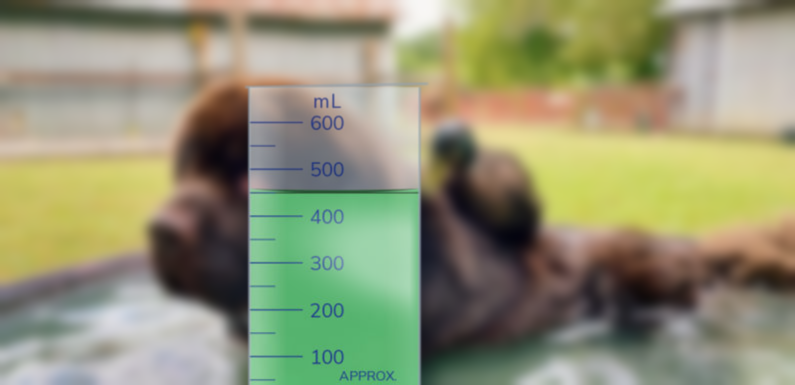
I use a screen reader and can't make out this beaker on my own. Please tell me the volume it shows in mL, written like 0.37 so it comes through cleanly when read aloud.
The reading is 450
